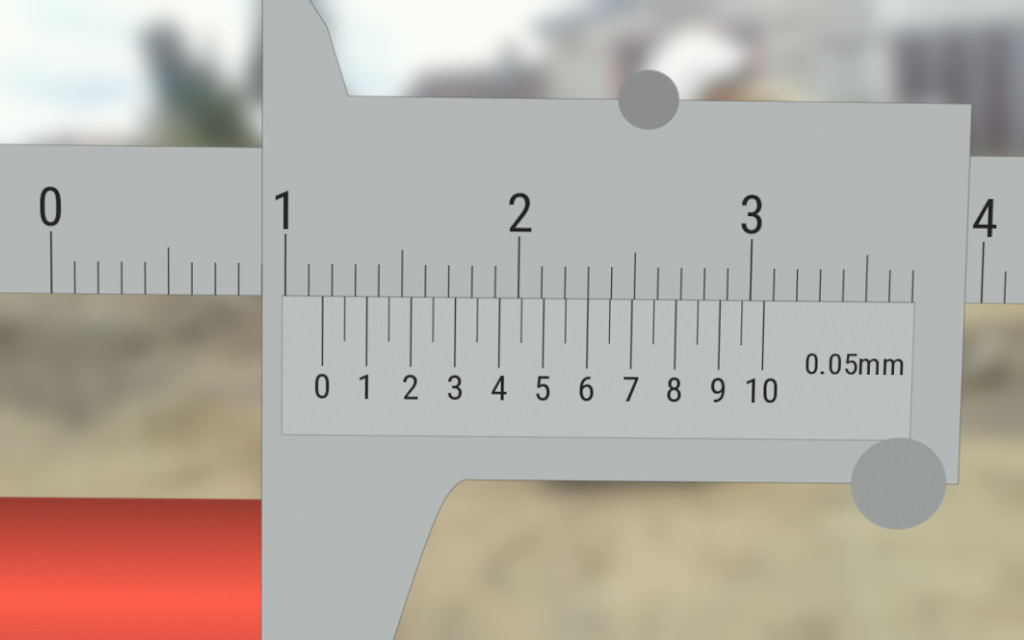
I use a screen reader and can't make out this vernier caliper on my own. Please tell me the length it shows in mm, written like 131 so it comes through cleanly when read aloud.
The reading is 11.6
